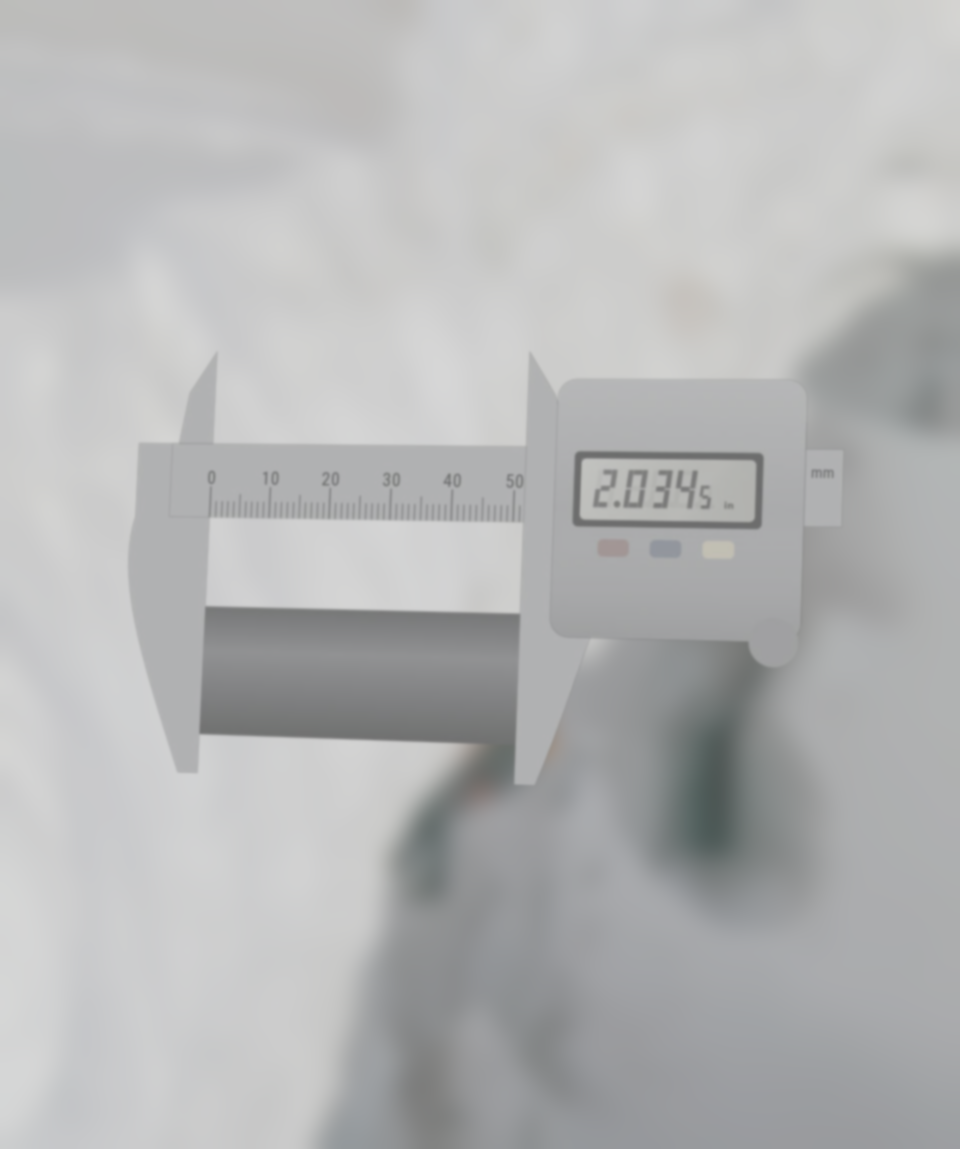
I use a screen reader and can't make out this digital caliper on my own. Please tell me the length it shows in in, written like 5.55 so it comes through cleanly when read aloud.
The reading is 2.0345
